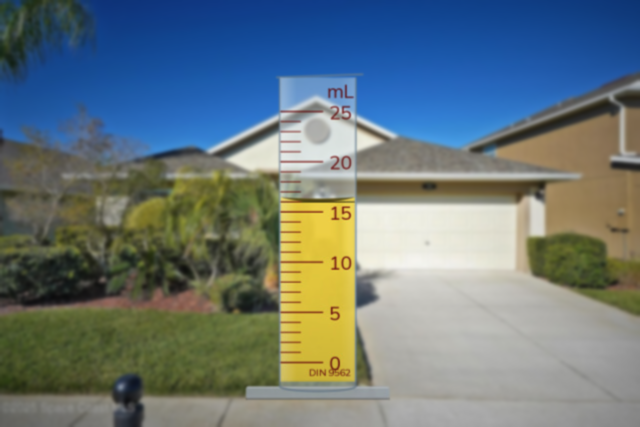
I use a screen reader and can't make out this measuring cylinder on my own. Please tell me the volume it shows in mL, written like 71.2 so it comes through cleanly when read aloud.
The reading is 16
